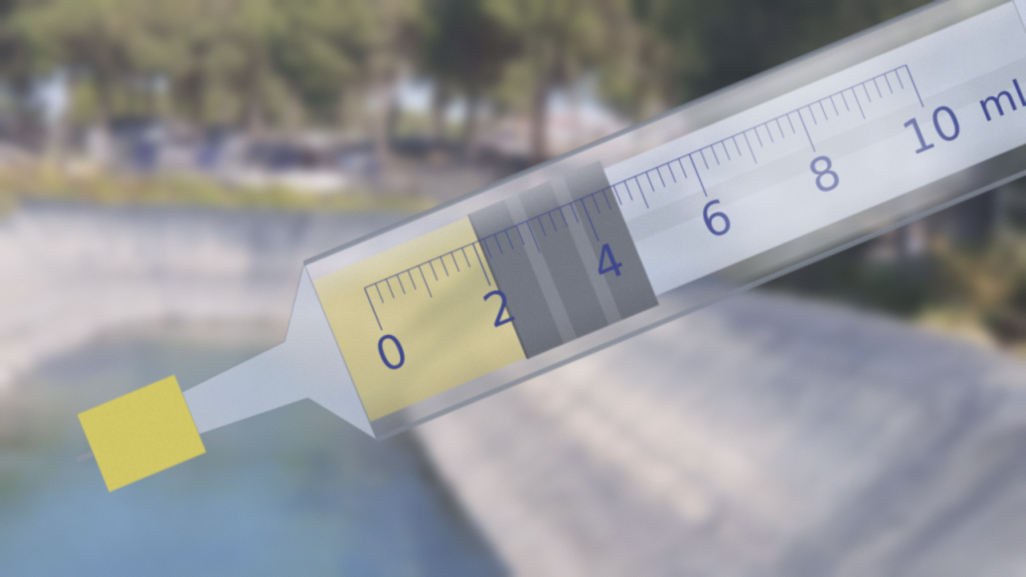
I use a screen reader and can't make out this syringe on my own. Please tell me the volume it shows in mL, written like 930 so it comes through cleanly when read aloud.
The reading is 2.1
